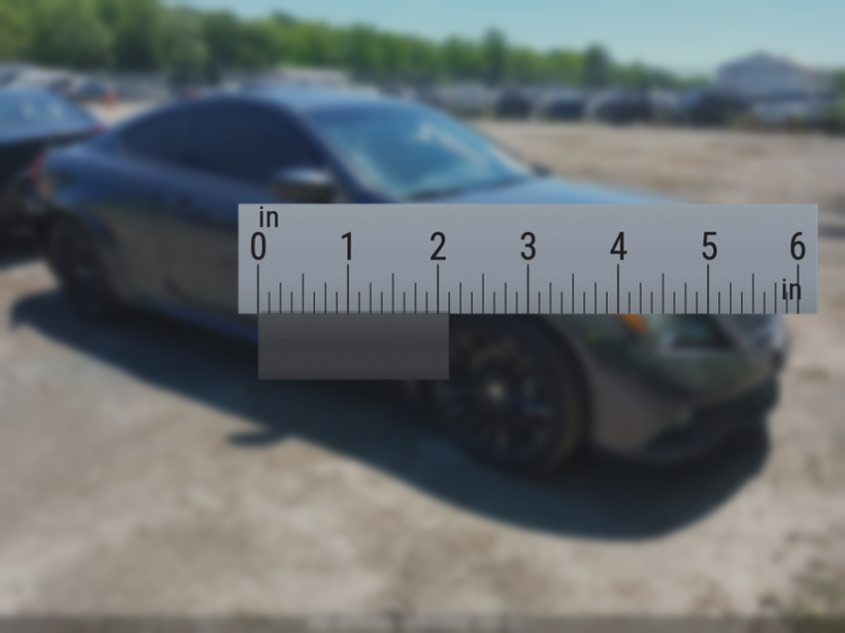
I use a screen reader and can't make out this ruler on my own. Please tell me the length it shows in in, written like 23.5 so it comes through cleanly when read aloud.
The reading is 2.125
